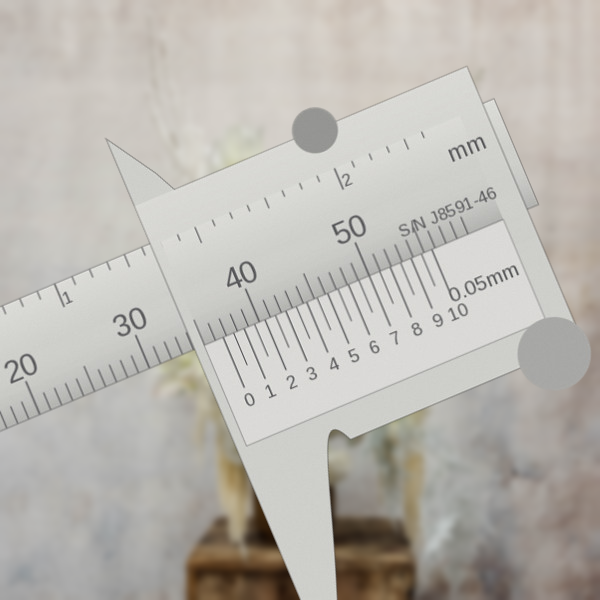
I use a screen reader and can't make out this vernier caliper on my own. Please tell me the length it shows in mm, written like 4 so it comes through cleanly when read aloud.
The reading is 36.7
